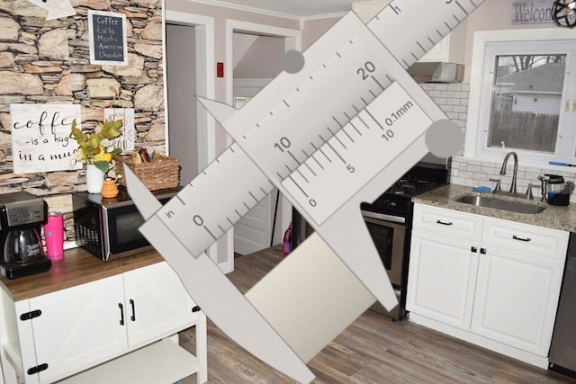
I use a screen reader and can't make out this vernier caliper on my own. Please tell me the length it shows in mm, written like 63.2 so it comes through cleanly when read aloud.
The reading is 8.6
